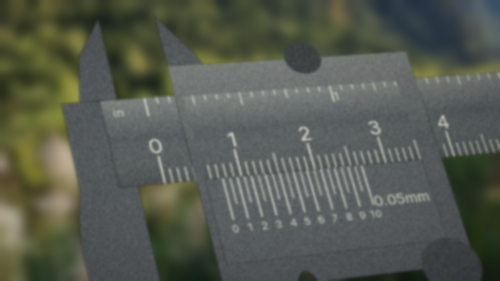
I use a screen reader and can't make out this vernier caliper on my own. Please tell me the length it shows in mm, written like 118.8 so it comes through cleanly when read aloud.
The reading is 7.5
